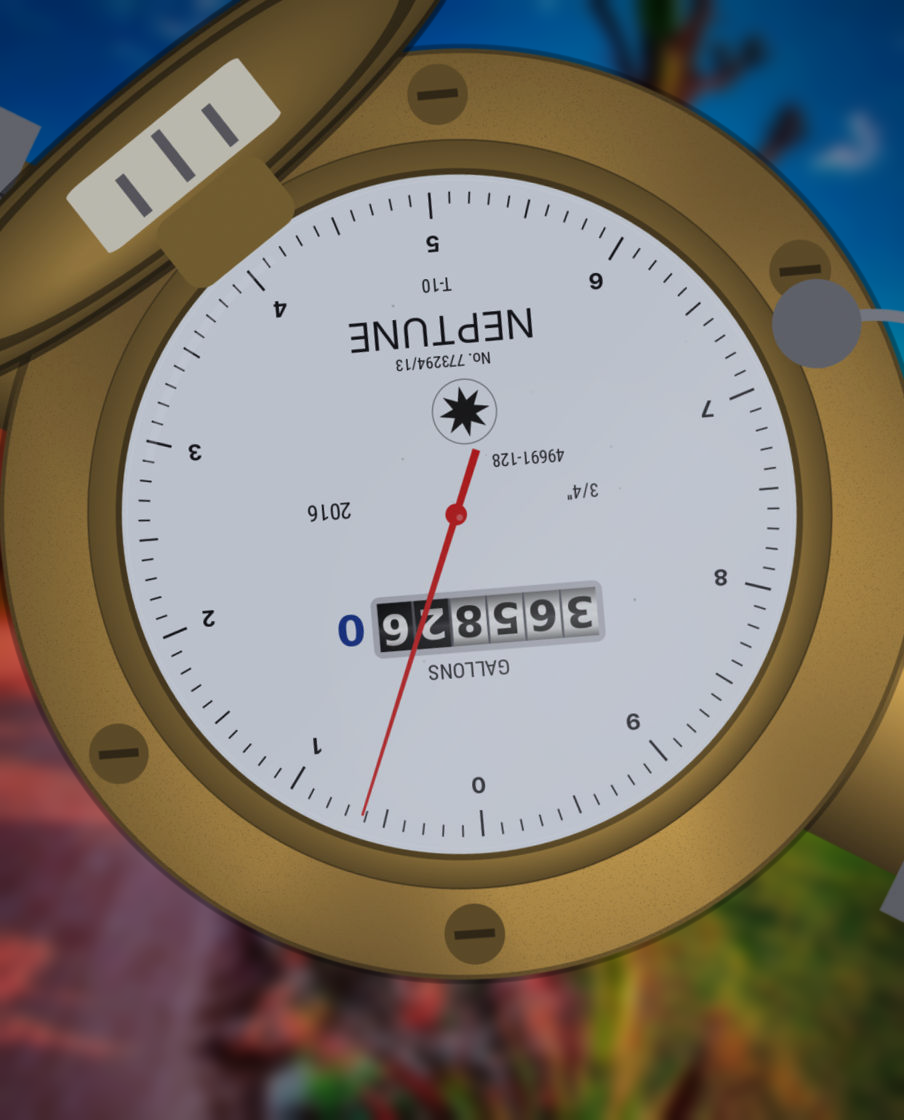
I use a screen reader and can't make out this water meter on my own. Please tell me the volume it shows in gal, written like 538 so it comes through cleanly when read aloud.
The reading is 3658260.6
